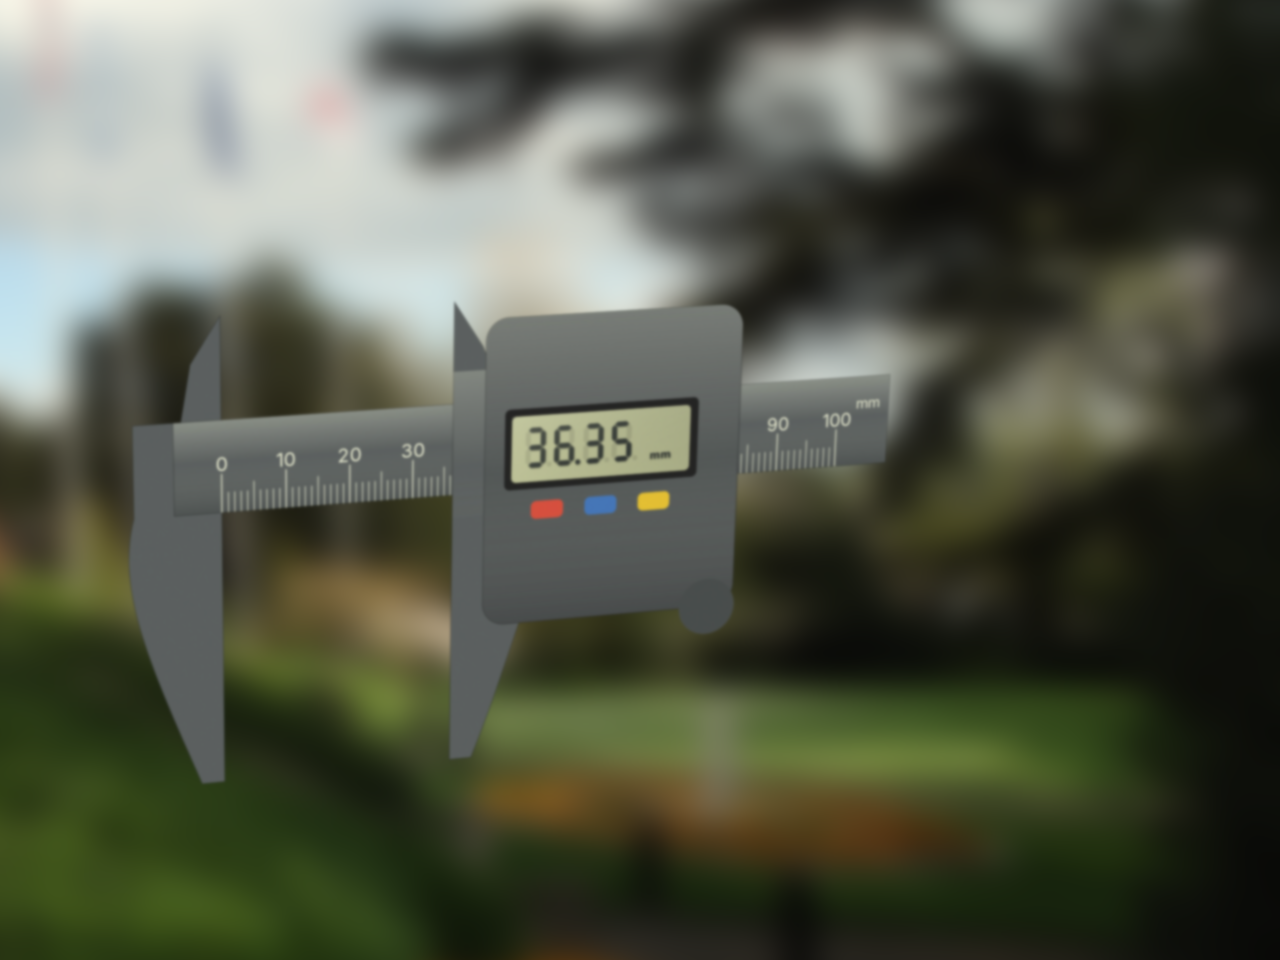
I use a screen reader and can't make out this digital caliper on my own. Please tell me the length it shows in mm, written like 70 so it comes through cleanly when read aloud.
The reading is 36.35
